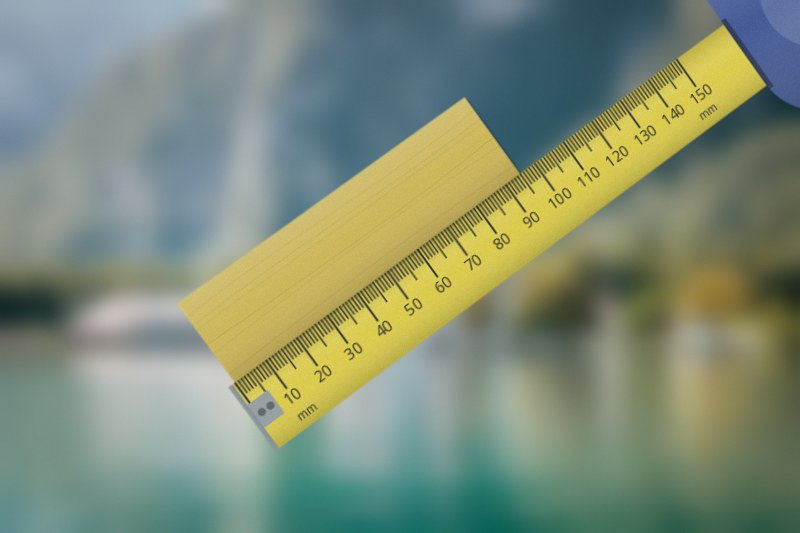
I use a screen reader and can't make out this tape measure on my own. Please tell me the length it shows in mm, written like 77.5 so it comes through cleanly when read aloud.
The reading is 95
